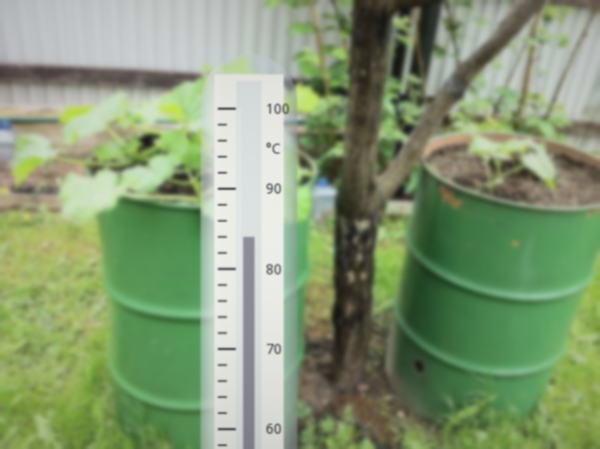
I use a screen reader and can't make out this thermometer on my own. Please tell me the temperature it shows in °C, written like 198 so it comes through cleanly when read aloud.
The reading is 84
